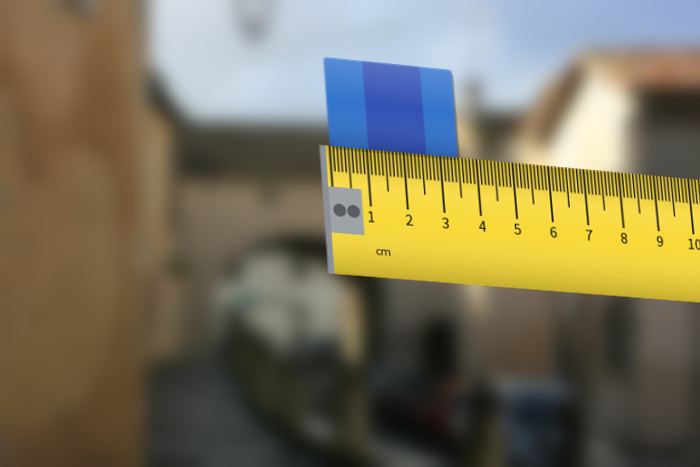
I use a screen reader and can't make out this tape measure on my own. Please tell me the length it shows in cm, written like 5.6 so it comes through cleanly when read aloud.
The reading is 3.5
